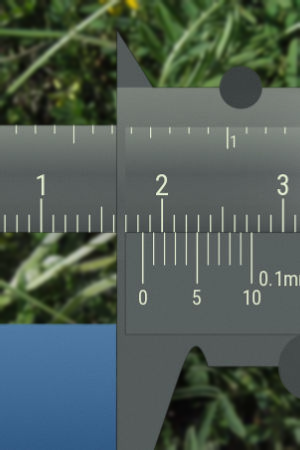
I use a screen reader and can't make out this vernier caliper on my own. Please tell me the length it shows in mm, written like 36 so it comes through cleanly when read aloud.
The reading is 18.4
